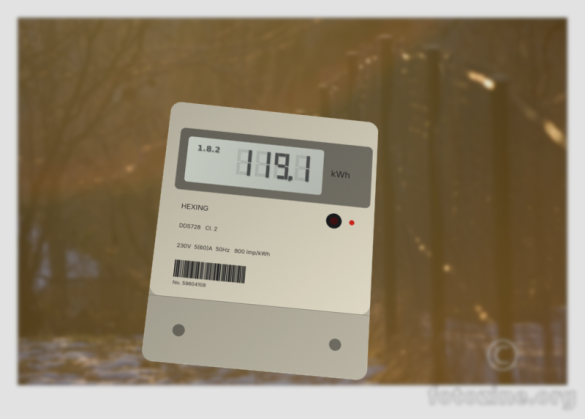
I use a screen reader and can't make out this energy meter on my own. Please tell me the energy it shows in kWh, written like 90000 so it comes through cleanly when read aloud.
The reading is 119.1
